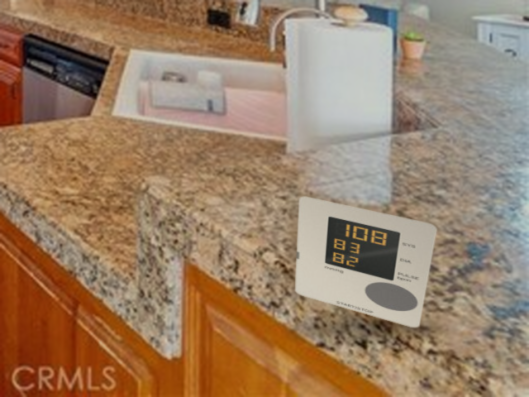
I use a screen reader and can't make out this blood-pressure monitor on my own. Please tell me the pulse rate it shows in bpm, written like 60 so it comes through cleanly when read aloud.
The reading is 82
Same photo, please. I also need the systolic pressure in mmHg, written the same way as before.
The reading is 108
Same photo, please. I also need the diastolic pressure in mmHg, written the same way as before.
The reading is 83
